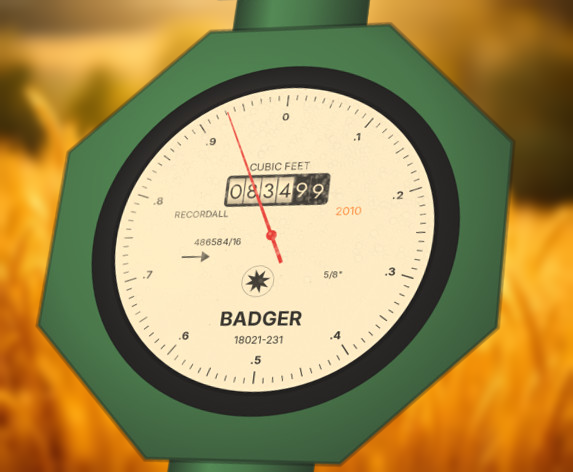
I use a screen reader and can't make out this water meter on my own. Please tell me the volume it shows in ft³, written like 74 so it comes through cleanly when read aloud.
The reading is 83498.93
